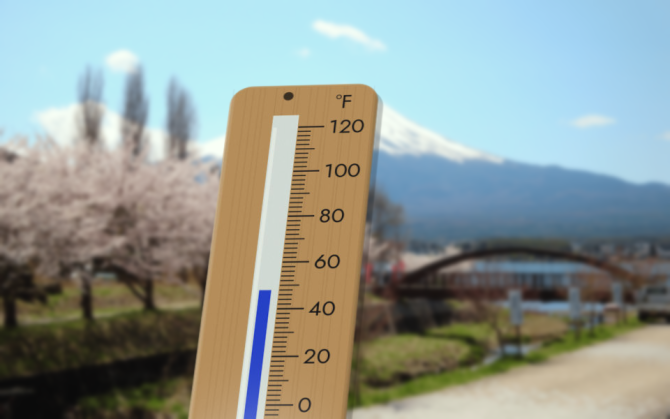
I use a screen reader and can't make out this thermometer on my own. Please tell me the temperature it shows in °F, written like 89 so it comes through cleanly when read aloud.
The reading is 48
